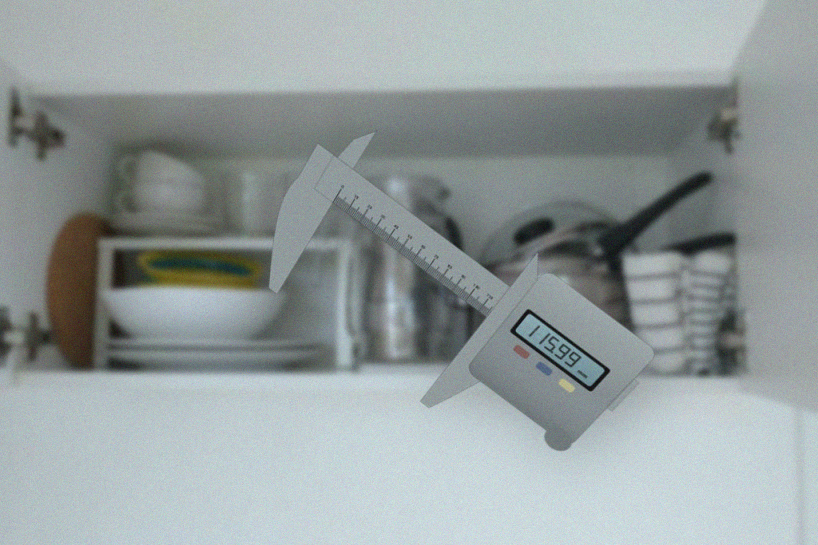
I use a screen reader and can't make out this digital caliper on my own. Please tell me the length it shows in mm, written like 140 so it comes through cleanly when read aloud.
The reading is 115.99
